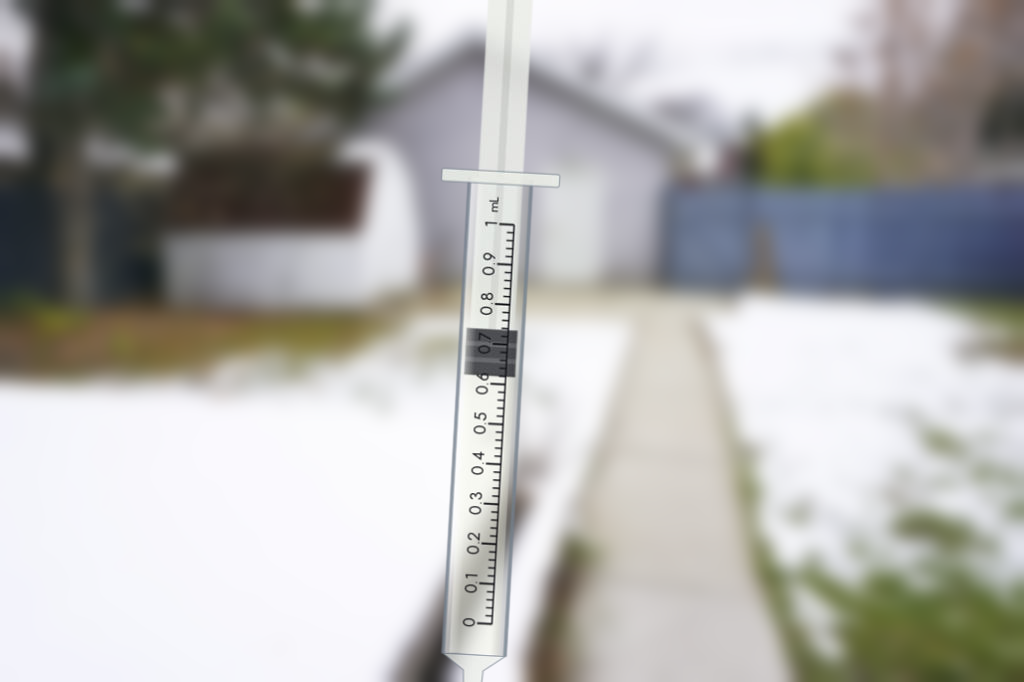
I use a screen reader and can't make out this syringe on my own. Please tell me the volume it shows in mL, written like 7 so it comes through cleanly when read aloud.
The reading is 0.62
